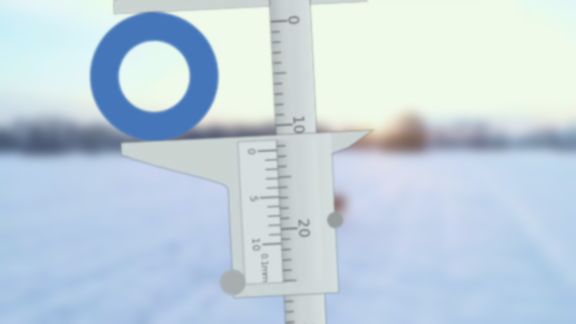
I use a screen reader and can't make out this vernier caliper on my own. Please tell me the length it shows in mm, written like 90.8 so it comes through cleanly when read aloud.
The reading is 12.4
